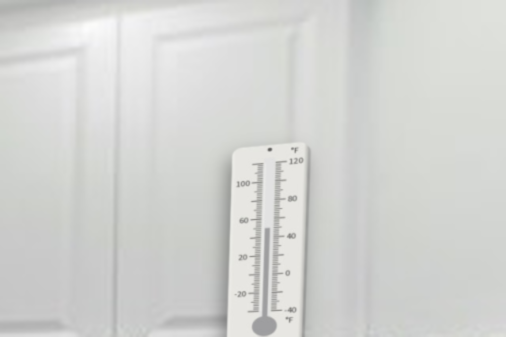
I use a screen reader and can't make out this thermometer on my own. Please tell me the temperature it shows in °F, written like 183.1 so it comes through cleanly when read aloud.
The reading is 50
